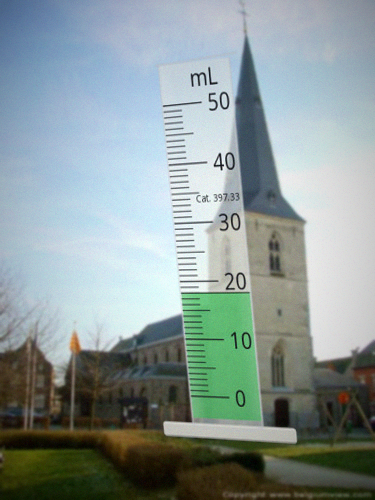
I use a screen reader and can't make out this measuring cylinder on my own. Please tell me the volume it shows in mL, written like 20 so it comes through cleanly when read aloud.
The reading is 18
